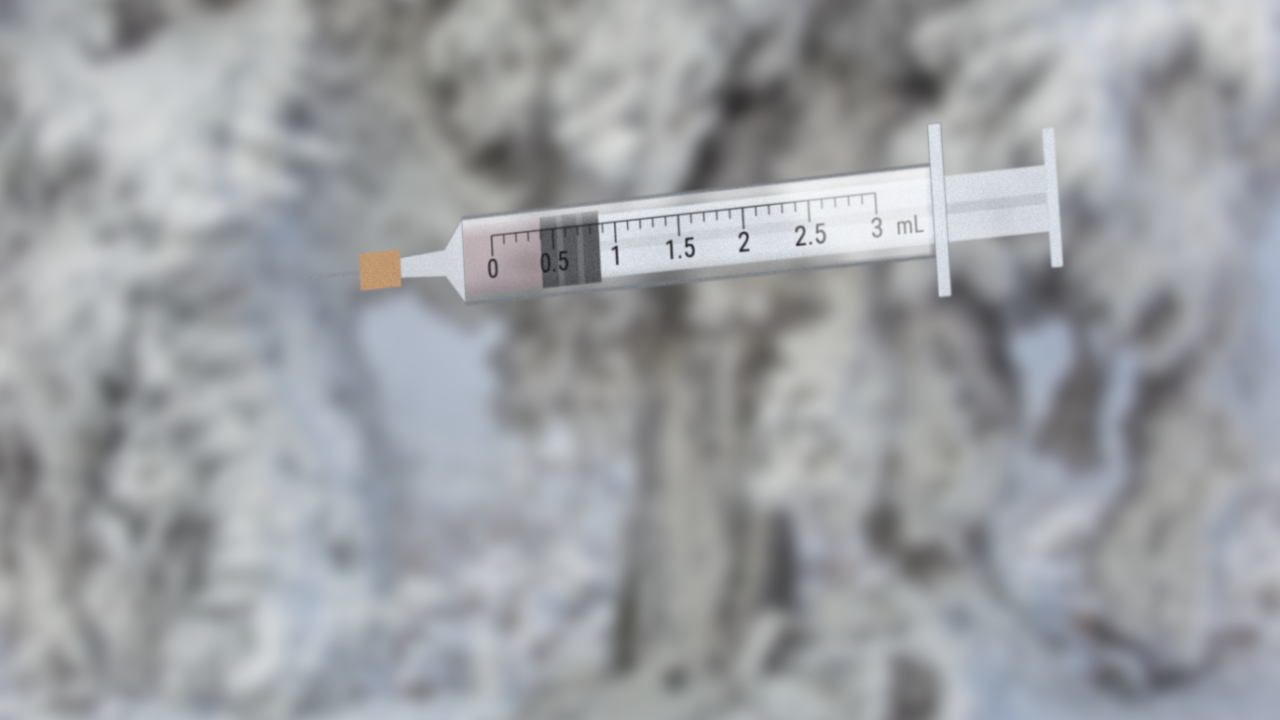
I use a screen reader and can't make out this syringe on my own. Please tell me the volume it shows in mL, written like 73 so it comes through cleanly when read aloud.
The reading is 0.4
